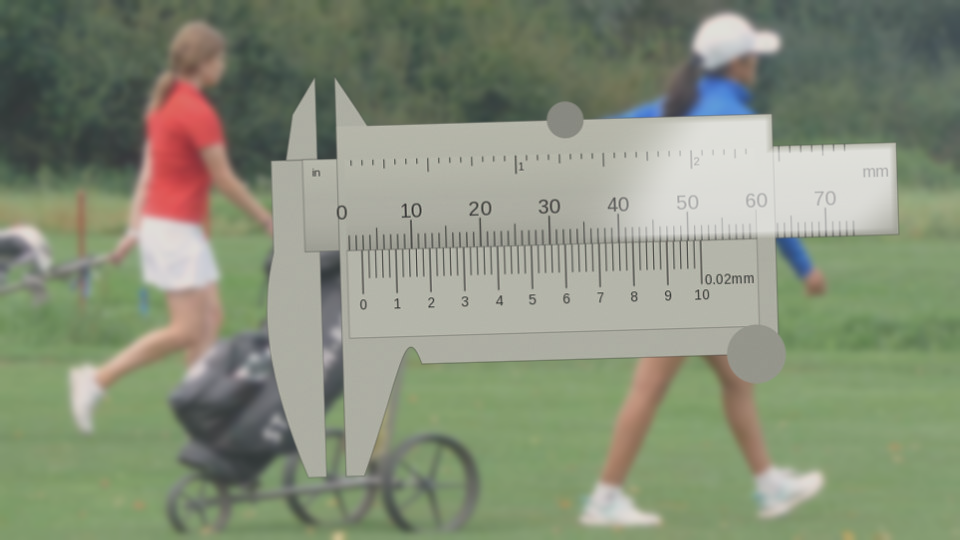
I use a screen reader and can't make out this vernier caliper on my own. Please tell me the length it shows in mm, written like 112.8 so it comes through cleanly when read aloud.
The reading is 2.8
